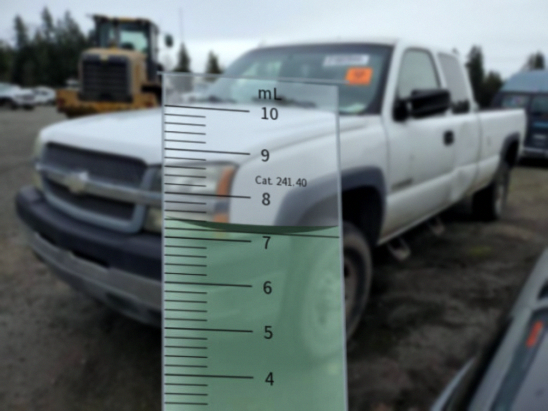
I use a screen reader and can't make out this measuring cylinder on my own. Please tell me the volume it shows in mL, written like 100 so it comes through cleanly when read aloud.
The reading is 7.2
